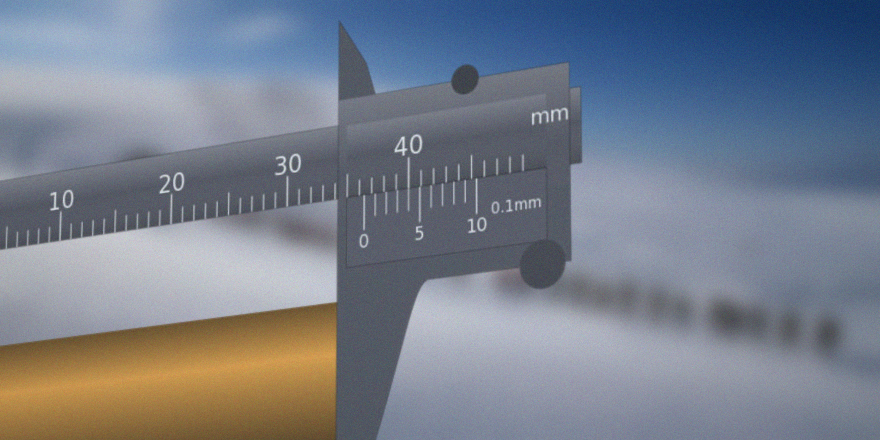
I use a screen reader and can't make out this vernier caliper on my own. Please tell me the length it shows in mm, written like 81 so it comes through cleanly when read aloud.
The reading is 36.4
